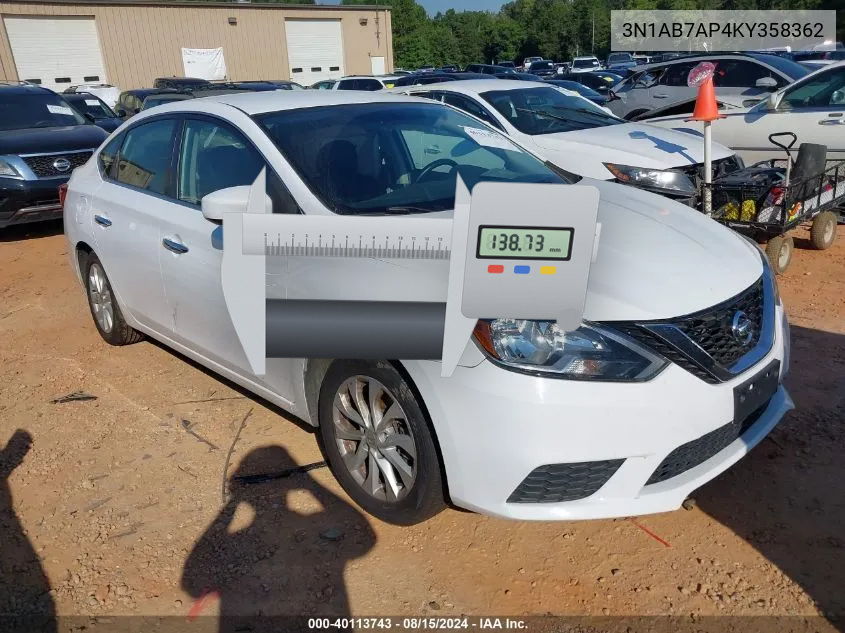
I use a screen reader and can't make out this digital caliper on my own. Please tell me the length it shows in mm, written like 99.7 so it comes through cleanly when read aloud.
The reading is 138.73
